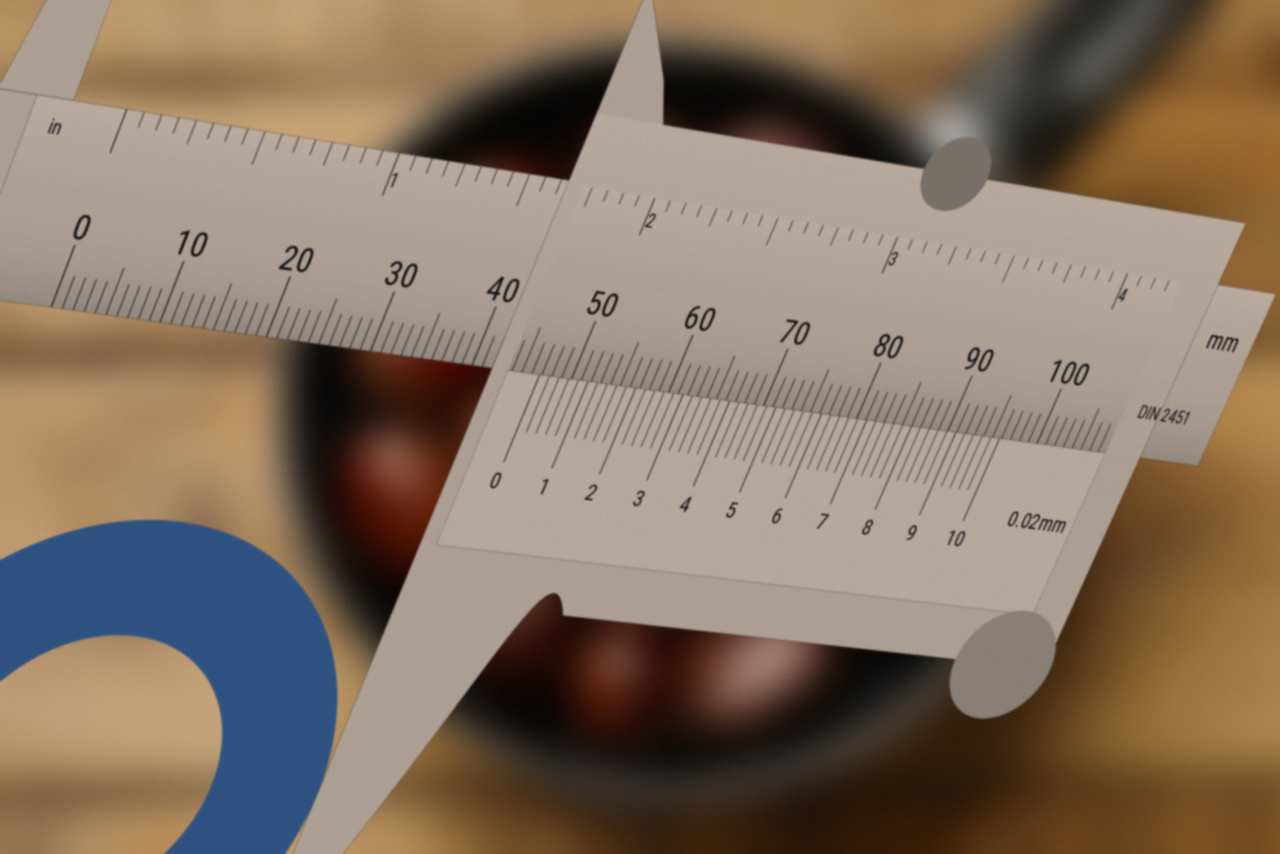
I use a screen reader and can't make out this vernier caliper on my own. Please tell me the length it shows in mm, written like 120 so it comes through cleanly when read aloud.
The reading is 46.8
